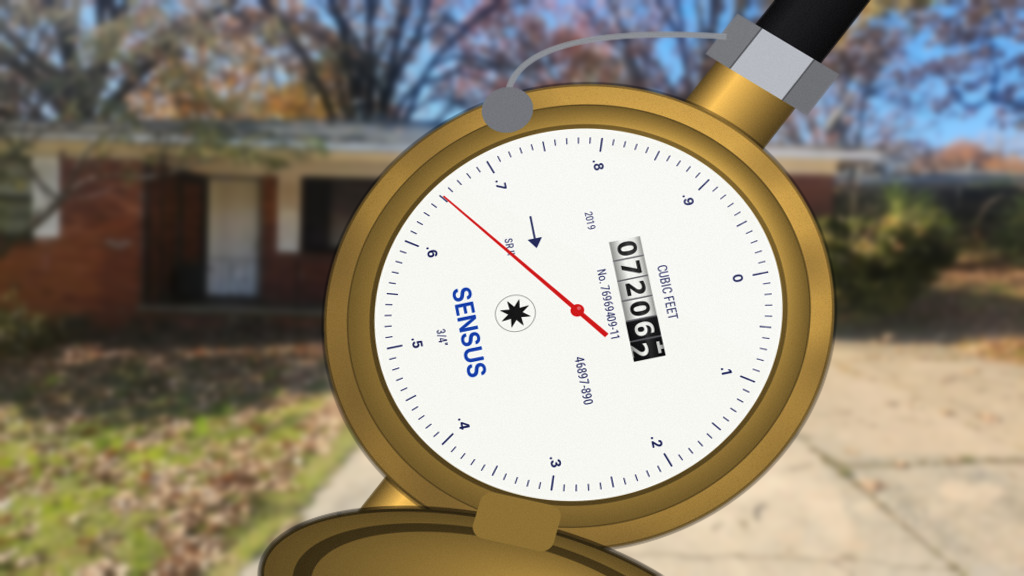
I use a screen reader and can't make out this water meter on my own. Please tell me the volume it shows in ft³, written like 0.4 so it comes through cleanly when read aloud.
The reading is 72061.65
